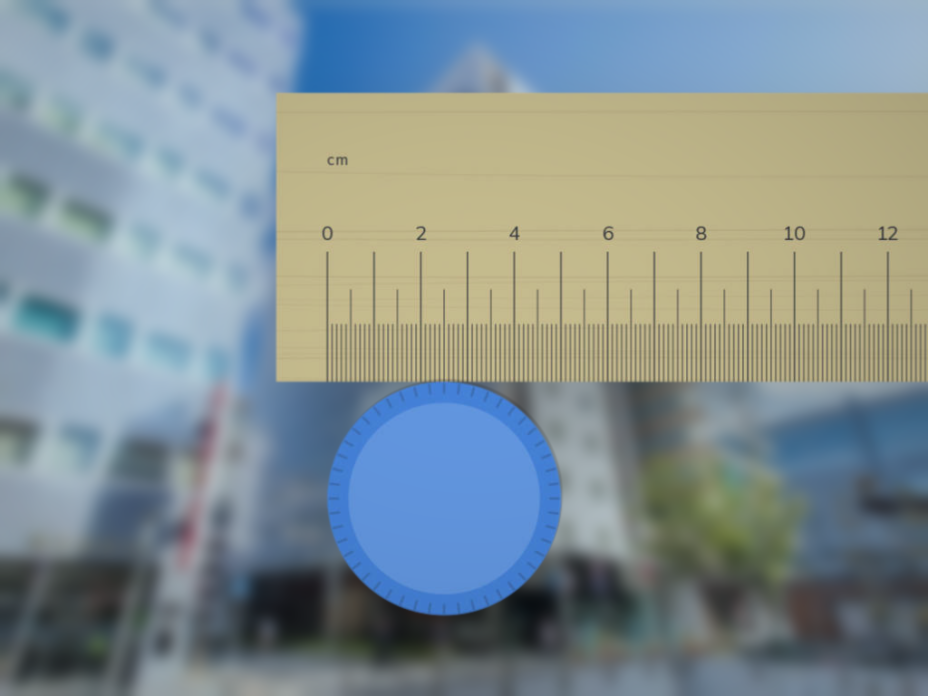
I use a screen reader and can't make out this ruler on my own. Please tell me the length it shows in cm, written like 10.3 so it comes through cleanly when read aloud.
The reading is 5
